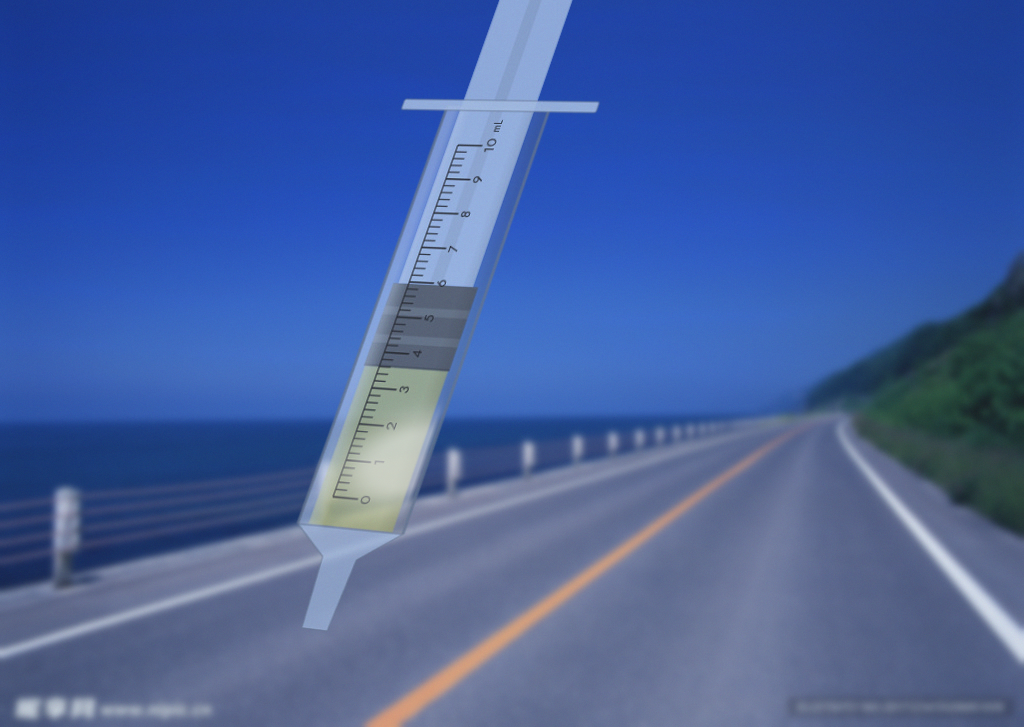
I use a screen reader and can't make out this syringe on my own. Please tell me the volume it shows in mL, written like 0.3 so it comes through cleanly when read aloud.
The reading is 3.6
